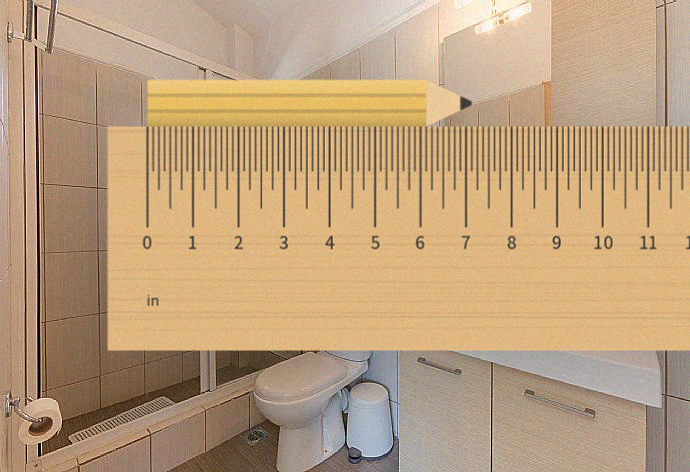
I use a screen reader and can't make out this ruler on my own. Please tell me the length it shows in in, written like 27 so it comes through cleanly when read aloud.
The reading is 7.125
